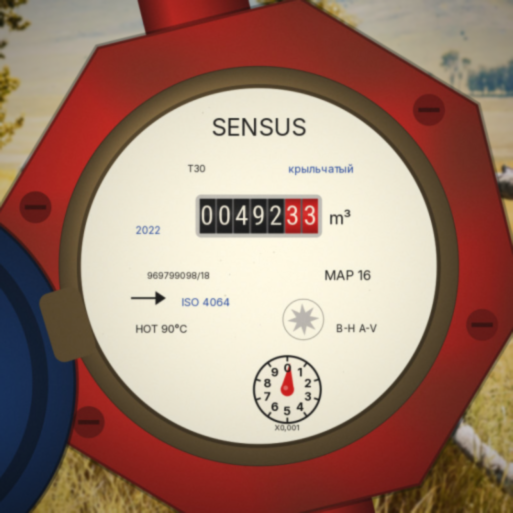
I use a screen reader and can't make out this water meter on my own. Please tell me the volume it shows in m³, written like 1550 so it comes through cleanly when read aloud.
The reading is 492.330
